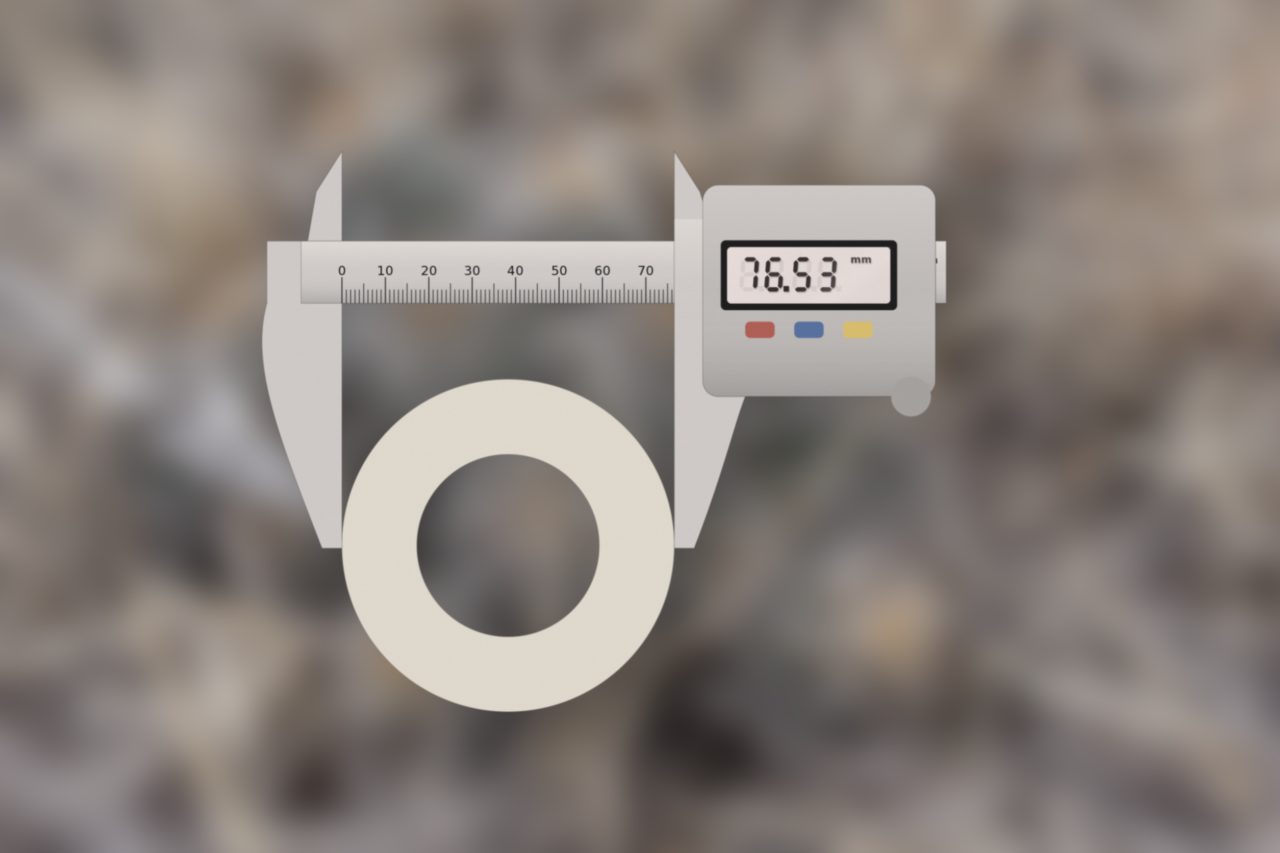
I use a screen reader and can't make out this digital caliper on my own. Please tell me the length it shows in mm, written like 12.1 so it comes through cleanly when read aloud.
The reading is 76.53
